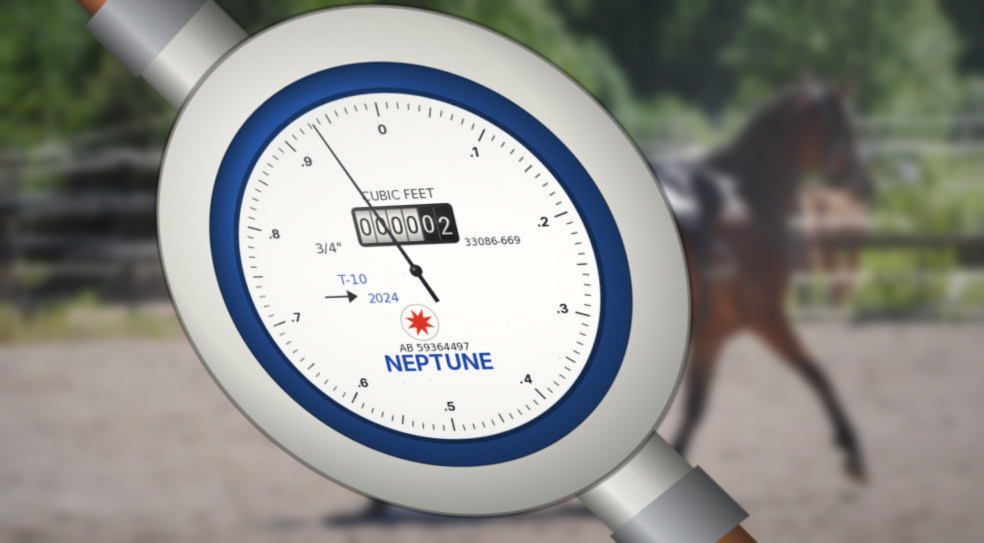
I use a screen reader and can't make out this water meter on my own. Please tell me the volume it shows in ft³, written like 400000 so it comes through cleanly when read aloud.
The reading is 1.93
